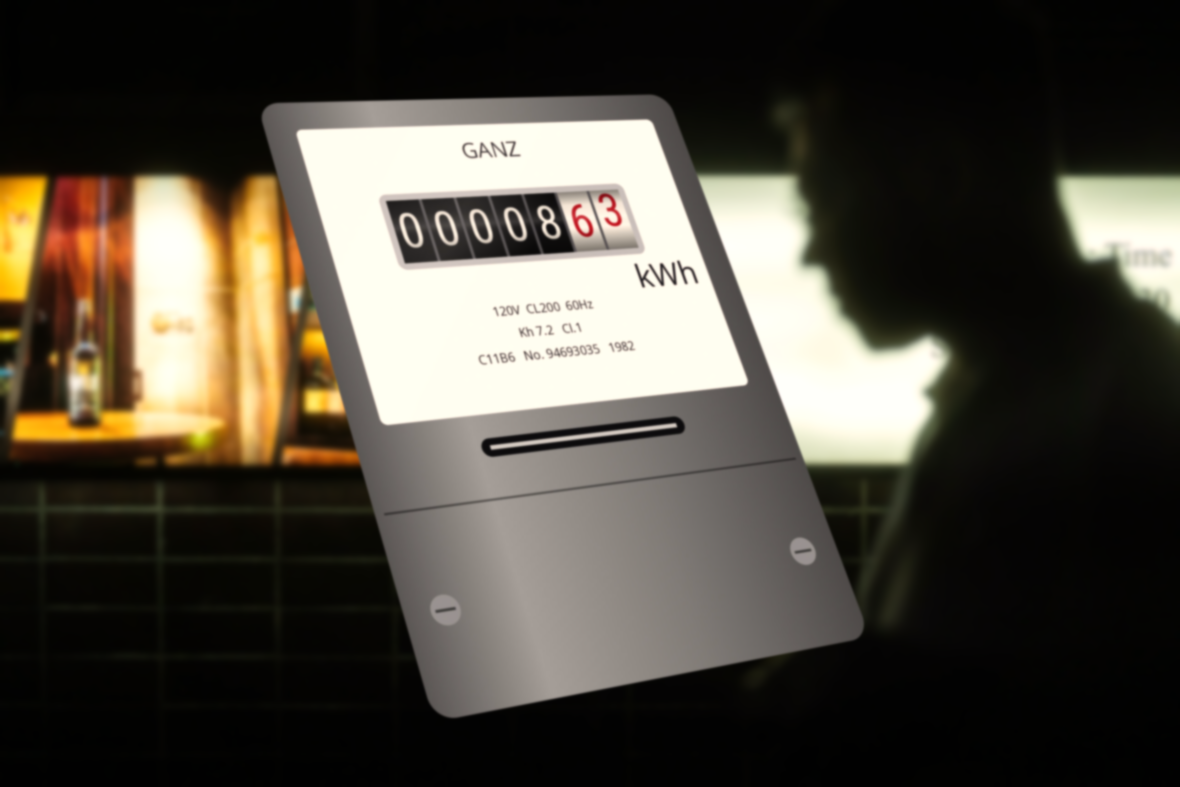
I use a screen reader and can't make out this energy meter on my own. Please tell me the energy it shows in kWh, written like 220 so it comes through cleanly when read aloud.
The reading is 8.63
